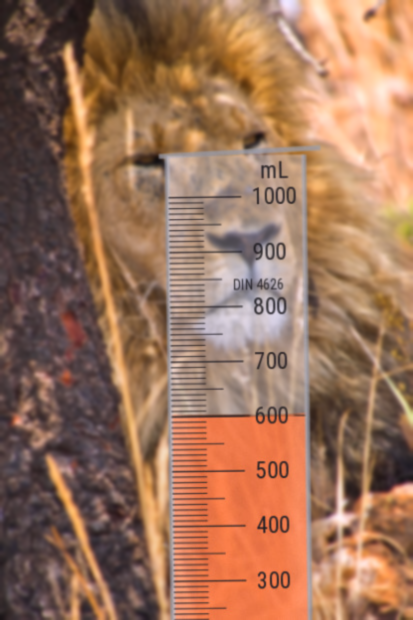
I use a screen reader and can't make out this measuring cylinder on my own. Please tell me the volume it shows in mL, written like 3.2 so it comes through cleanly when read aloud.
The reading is 600
